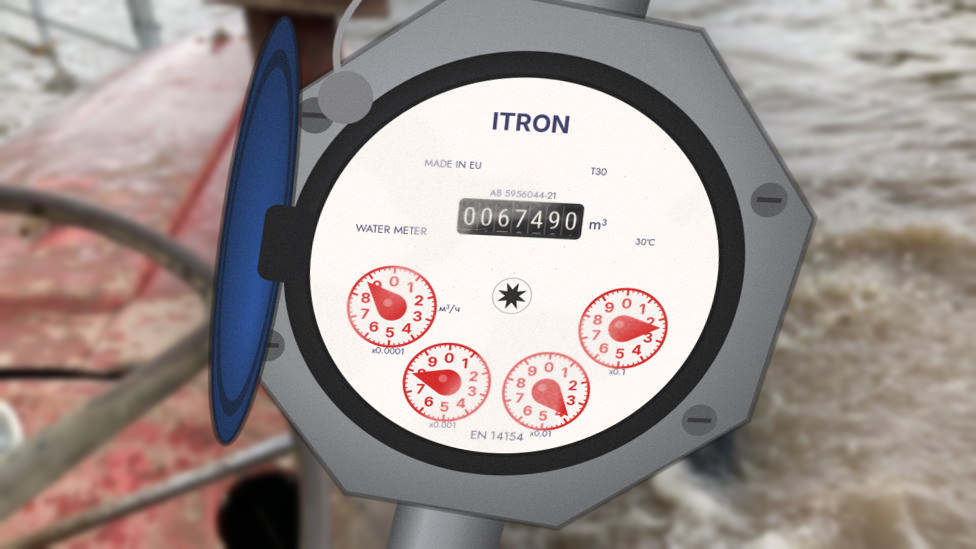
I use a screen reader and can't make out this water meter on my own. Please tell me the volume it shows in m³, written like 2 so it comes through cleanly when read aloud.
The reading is 67490.2378
